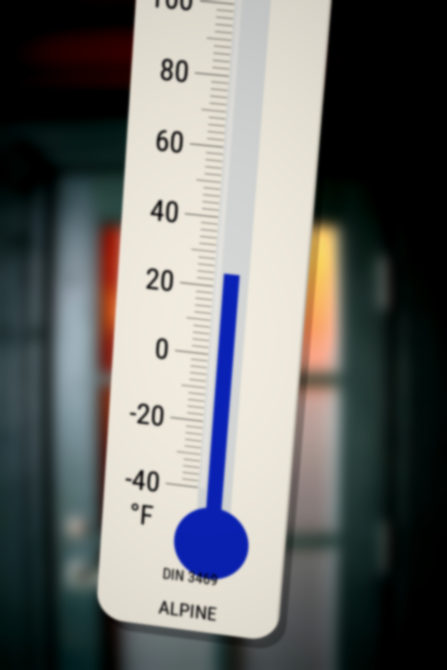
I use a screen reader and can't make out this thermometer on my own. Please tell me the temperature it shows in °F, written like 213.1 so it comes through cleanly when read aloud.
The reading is 24
